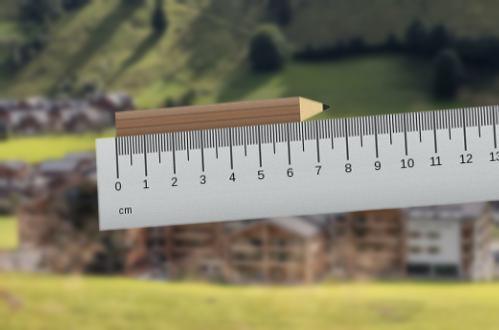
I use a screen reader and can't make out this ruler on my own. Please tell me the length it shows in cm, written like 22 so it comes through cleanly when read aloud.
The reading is 7.5
